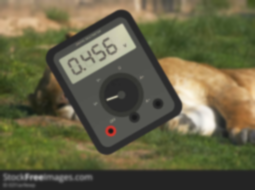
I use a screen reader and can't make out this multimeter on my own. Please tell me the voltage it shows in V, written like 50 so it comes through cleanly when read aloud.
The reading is 0.456
